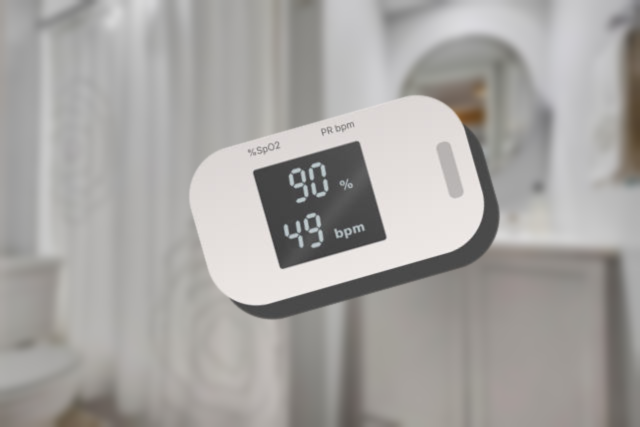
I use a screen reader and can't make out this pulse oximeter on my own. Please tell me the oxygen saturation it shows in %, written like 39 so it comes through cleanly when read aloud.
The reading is 90
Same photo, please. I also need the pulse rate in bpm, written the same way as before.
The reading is 49
